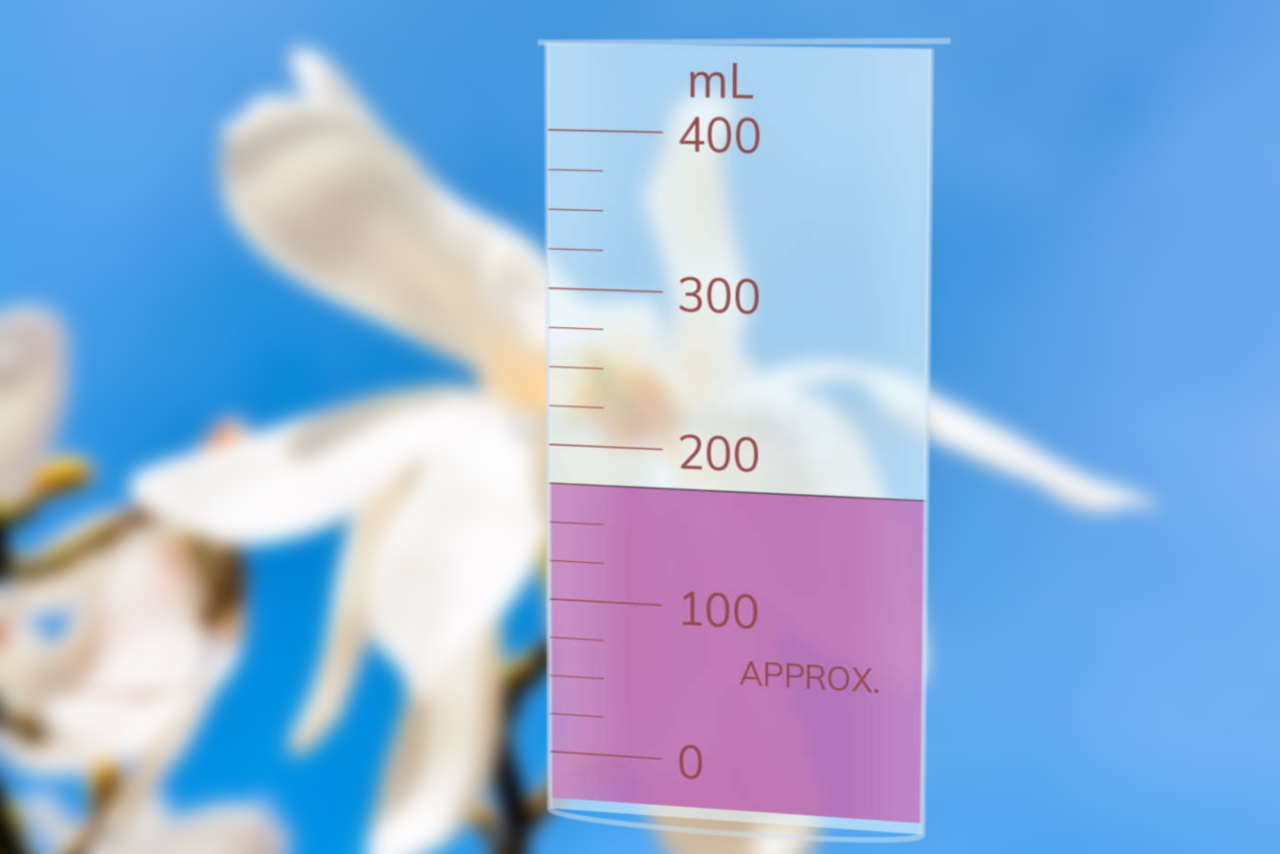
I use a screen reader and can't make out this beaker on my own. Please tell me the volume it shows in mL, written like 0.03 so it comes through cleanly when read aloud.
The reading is 175
